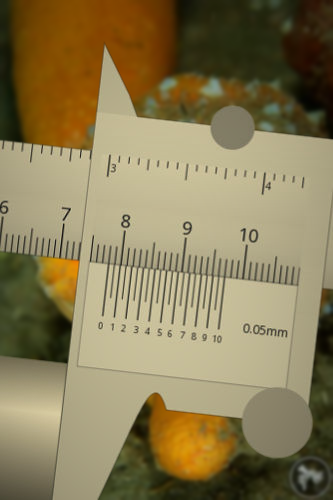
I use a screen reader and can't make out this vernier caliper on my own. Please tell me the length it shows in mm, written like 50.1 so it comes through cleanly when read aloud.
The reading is 78.0
